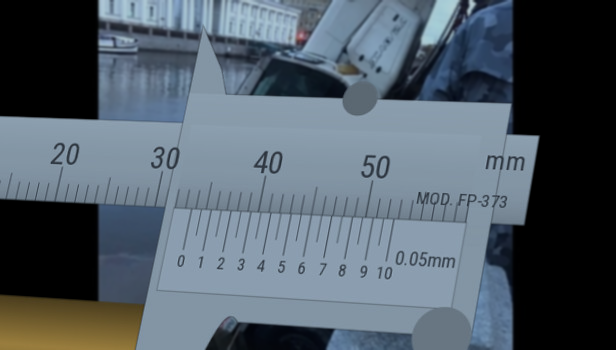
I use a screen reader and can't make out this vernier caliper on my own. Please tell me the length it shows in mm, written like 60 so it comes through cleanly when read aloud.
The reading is 33.6
